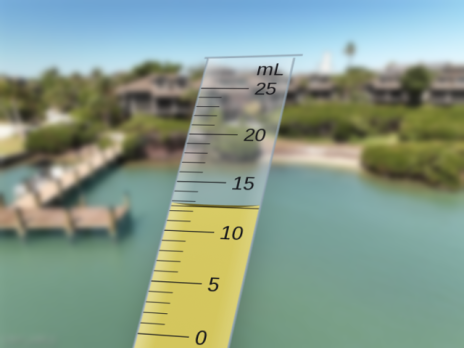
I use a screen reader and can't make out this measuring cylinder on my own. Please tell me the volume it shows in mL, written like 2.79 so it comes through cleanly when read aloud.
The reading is 12.5
